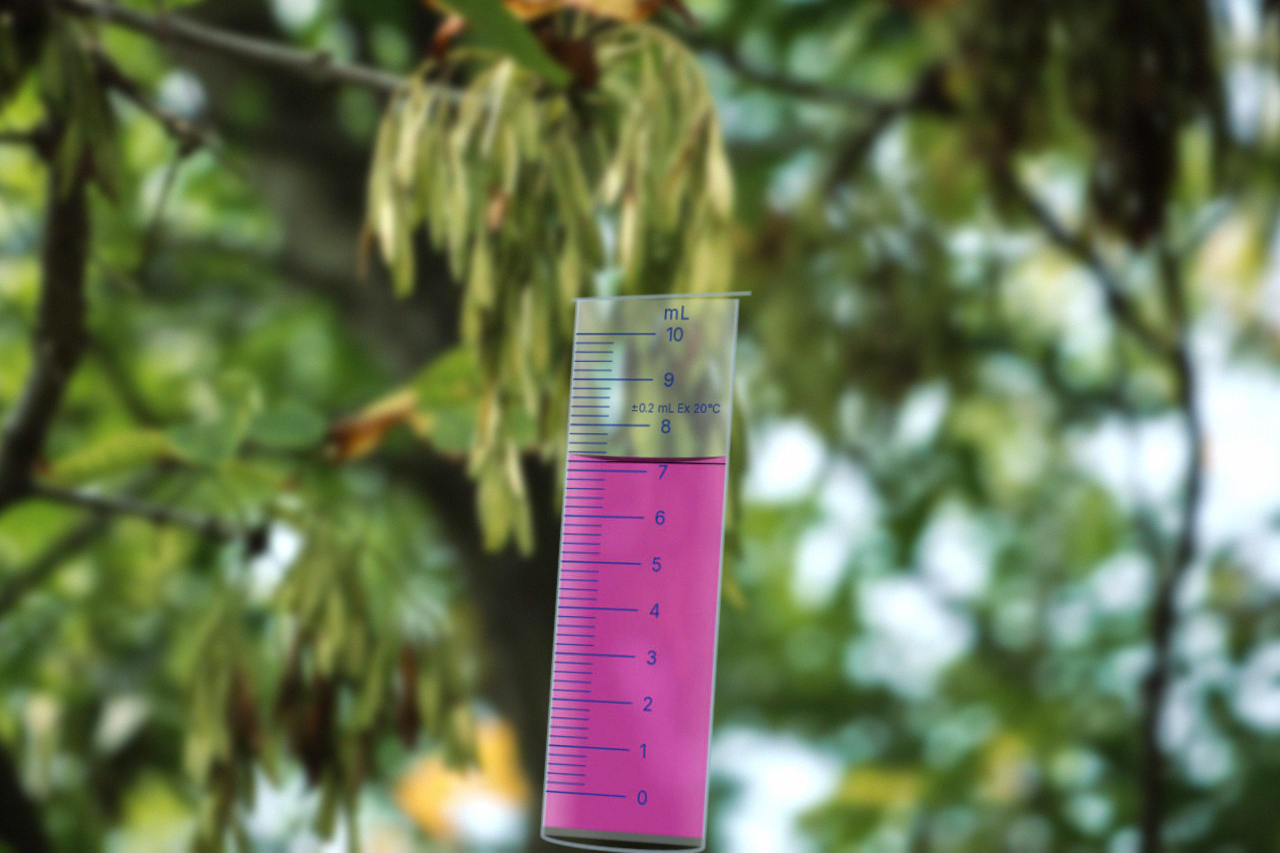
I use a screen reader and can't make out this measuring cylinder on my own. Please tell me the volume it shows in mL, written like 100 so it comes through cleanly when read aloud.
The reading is 7.2
